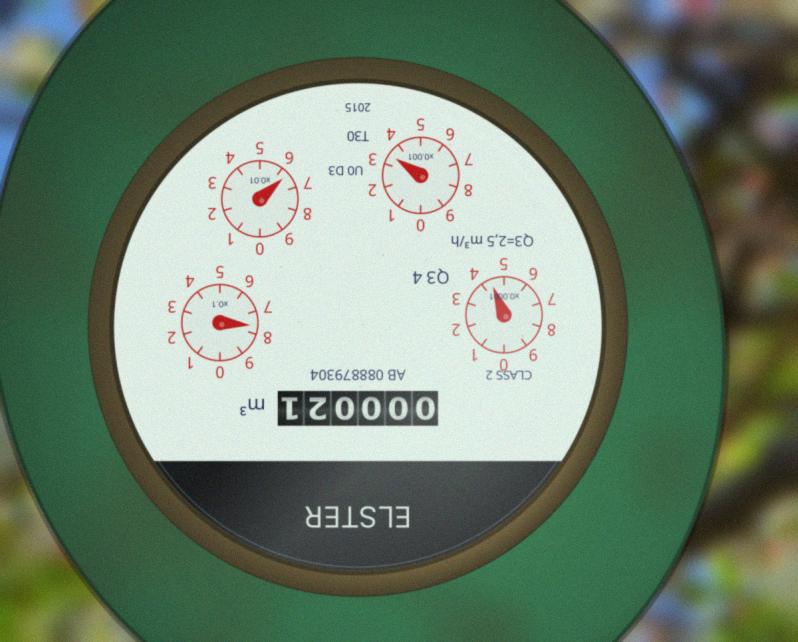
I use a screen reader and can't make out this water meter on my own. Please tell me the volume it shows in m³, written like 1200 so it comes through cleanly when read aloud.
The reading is 21.7634
